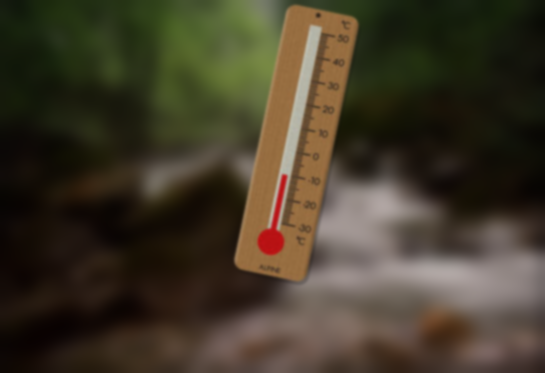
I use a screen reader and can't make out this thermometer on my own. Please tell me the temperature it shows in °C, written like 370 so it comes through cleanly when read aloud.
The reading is -10
